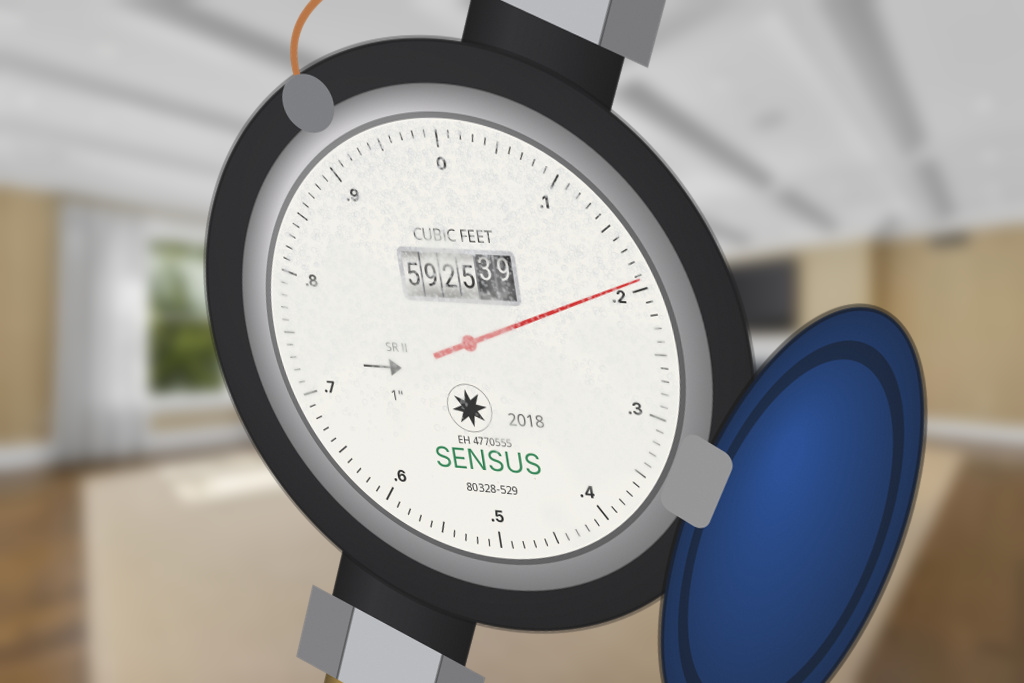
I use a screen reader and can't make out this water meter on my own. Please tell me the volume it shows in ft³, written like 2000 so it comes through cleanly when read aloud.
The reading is 592539.19
